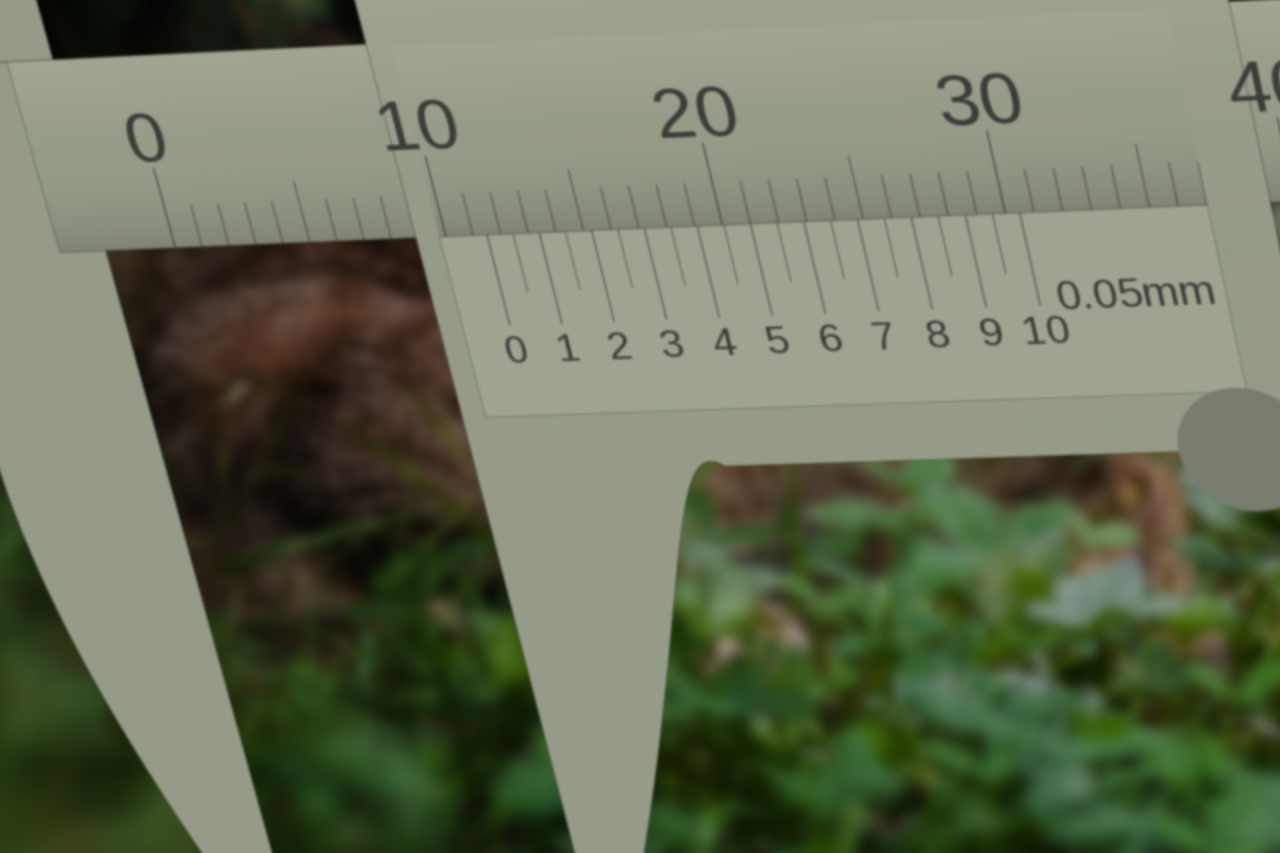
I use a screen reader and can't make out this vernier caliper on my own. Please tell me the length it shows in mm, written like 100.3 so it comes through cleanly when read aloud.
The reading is 11.5
